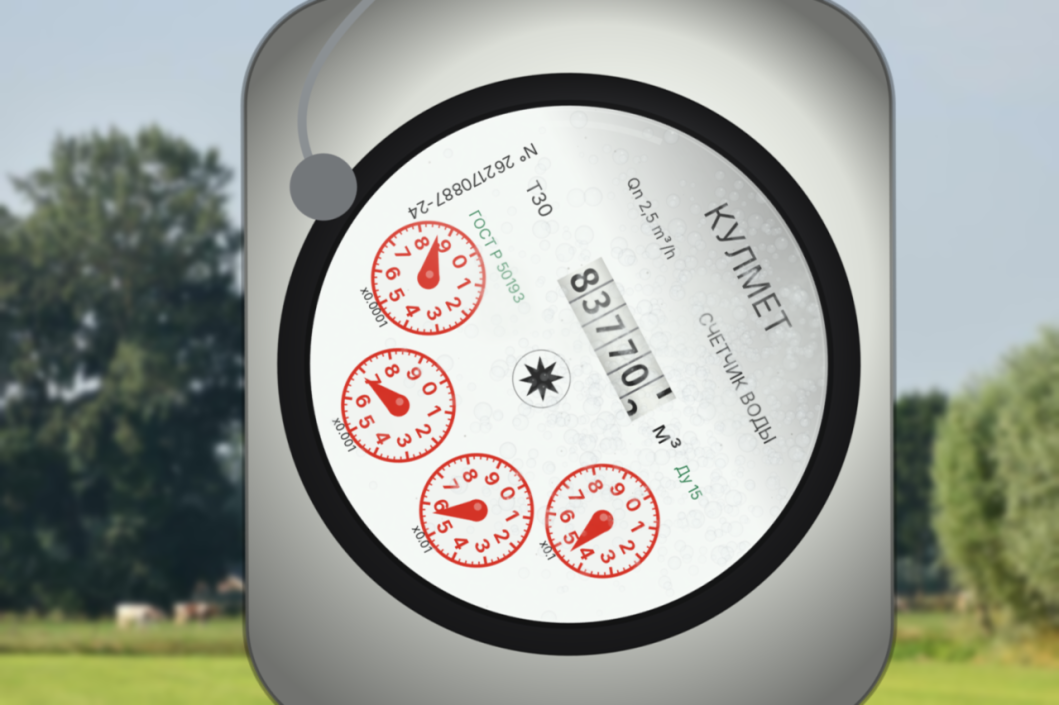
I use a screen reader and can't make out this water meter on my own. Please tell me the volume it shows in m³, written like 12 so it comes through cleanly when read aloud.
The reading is 837701.4568
